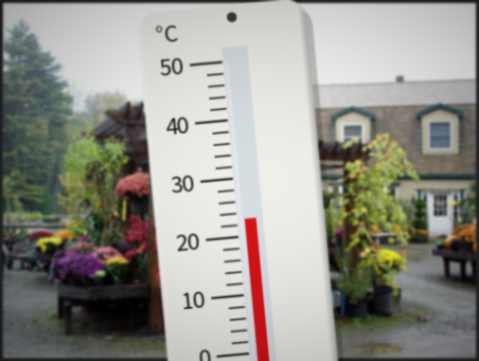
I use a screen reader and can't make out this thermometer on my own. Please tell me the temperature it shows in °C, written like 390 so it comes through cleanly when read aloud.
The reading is 23
